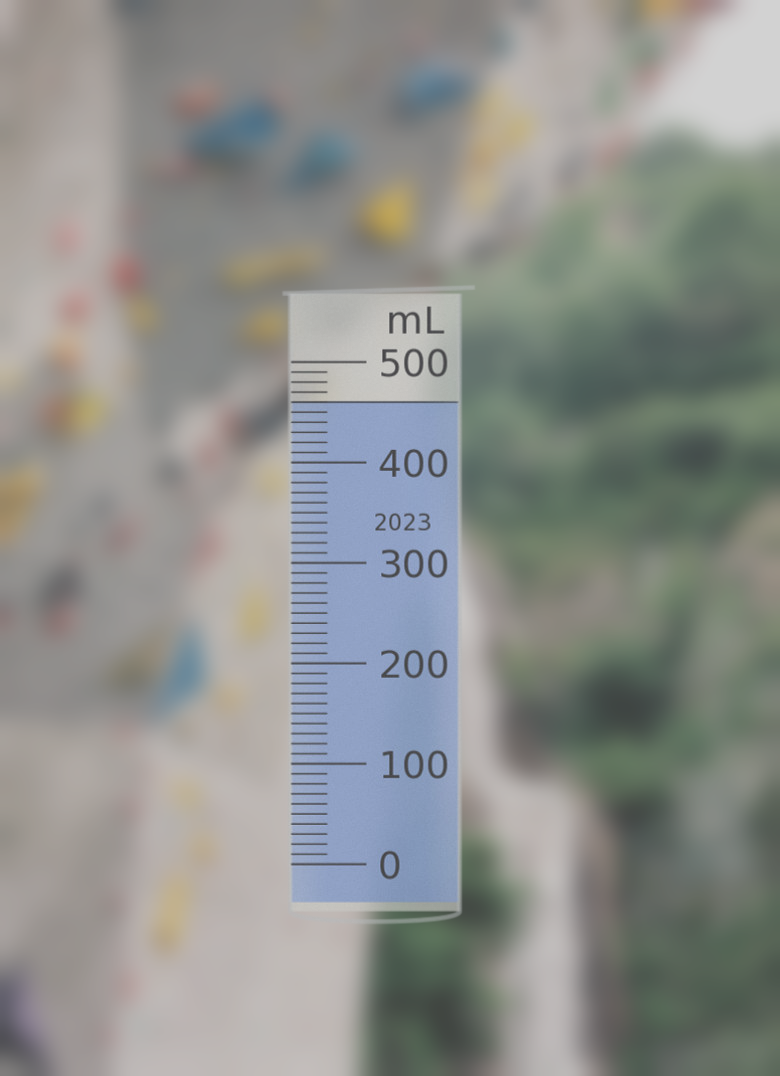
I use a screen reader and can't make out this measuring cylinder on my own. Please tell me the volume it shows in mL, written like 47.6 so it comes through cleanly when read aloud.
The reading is 460
